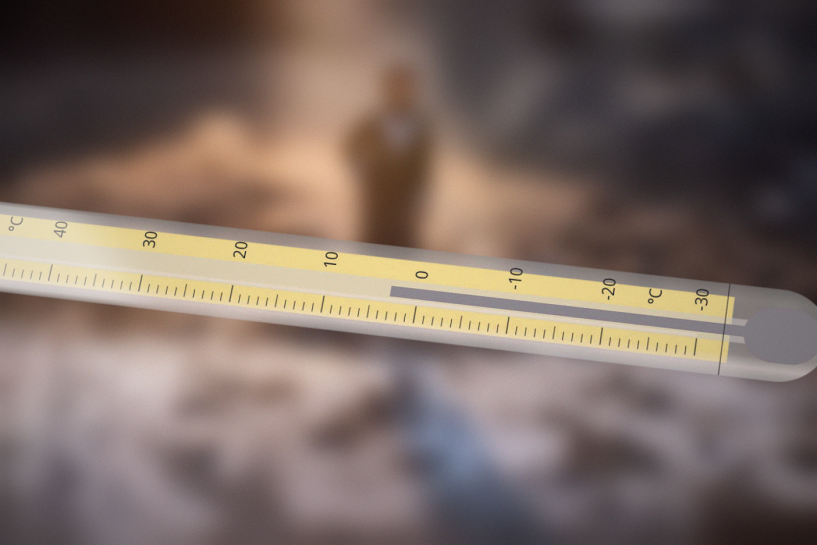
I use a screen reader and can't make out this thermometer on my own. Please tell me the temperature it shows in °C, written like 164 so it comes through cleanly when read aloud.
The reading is 3
